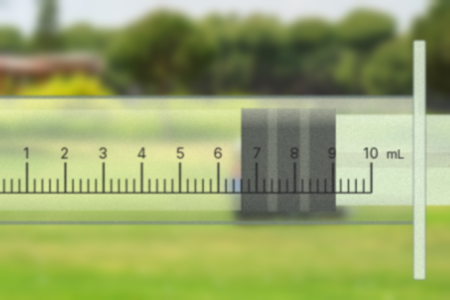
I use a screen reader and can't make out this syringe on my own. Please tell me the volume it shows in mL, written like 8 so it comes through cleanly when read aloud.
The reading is 6.6
